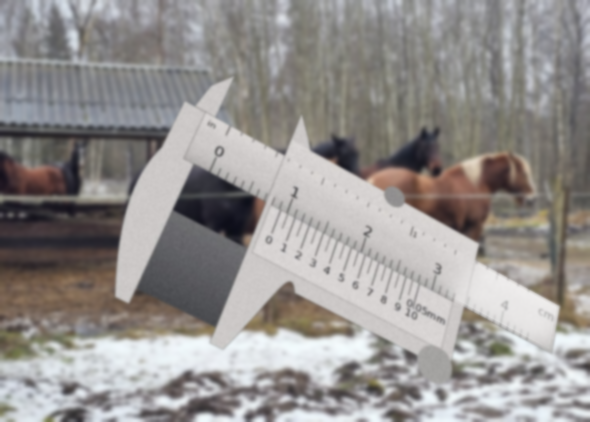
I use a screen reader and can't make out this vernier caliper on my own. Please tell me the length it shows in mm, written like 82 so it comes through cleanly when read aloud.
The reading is 9.2
